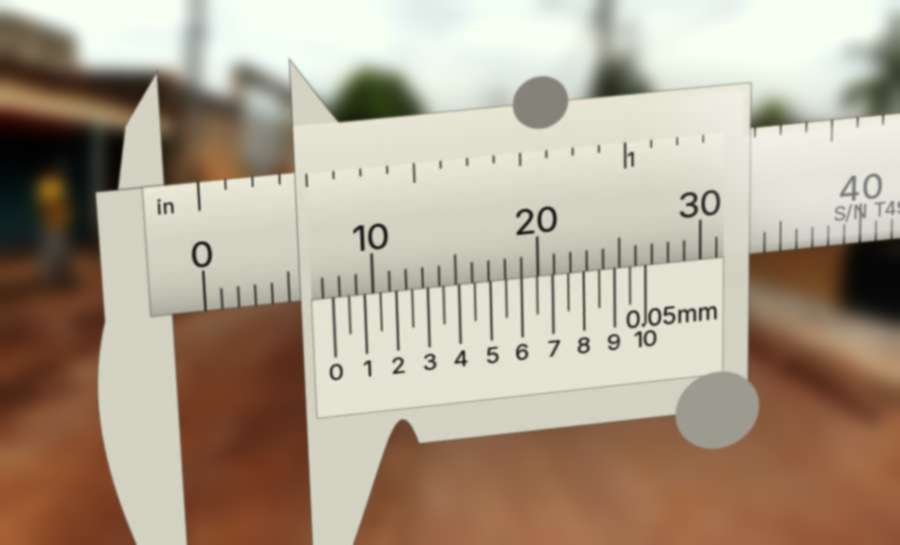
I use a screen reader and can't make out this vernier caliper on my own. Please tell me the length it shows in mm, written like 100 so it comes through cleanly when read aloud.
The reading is 7.6
